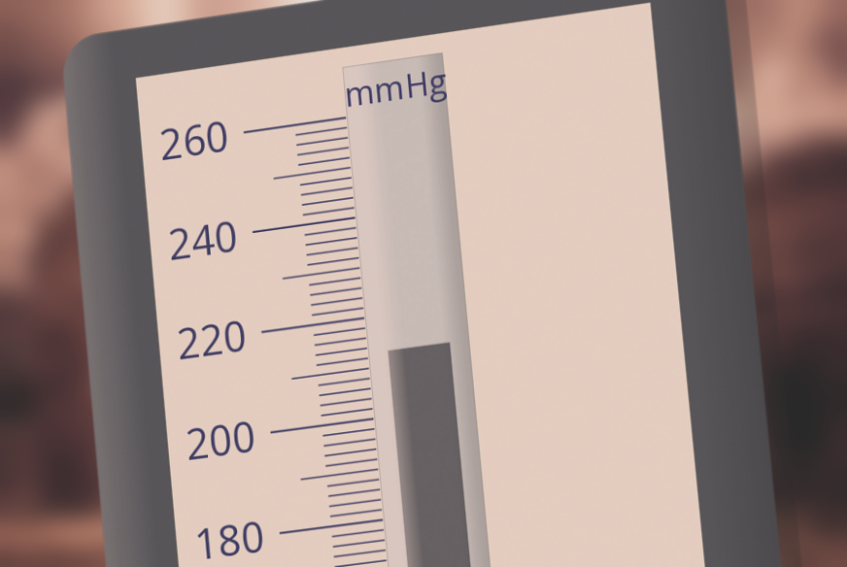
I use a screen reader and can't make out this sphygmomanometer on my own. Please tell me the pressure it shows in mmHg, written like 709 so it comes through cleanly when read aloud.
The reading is 213
